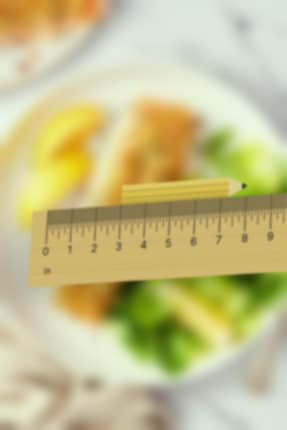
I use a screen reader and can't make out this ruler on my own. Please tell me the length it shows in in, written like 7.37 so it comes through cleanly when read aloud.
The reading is 5
